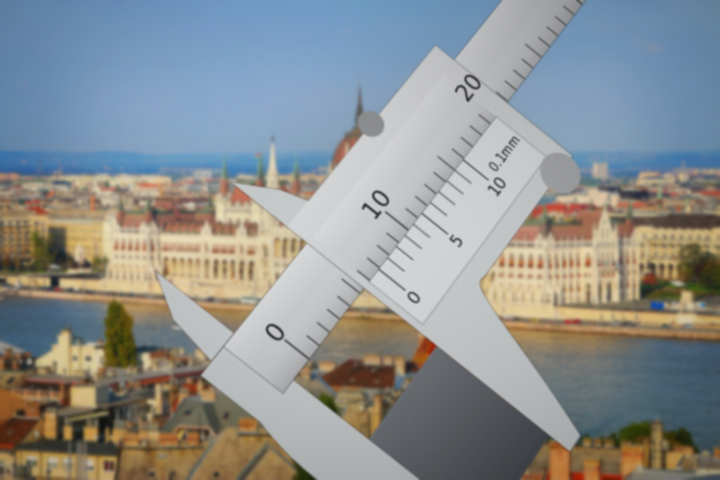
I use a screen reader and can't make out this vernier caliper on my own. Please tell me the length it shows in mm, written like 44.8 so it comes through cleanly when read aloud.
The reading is 6.9
